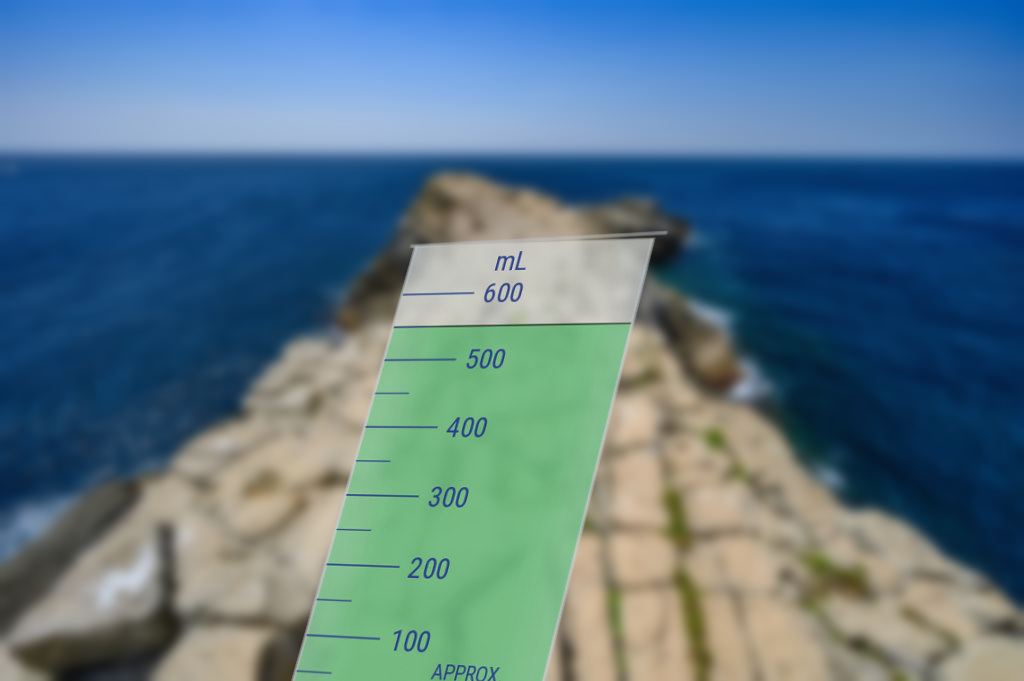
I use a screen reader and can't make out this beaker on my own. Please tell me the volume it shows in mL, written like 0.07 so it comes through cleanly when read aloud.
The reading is 550
